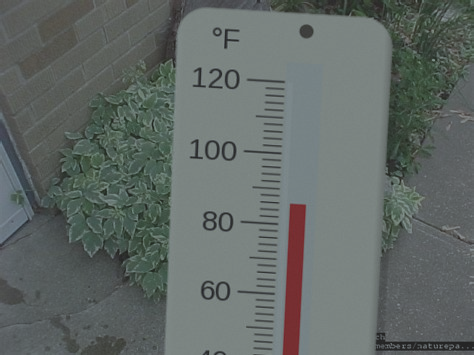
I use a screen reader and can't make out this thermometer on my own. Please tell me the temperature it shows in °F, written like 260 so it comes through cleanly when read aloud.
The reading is 86
